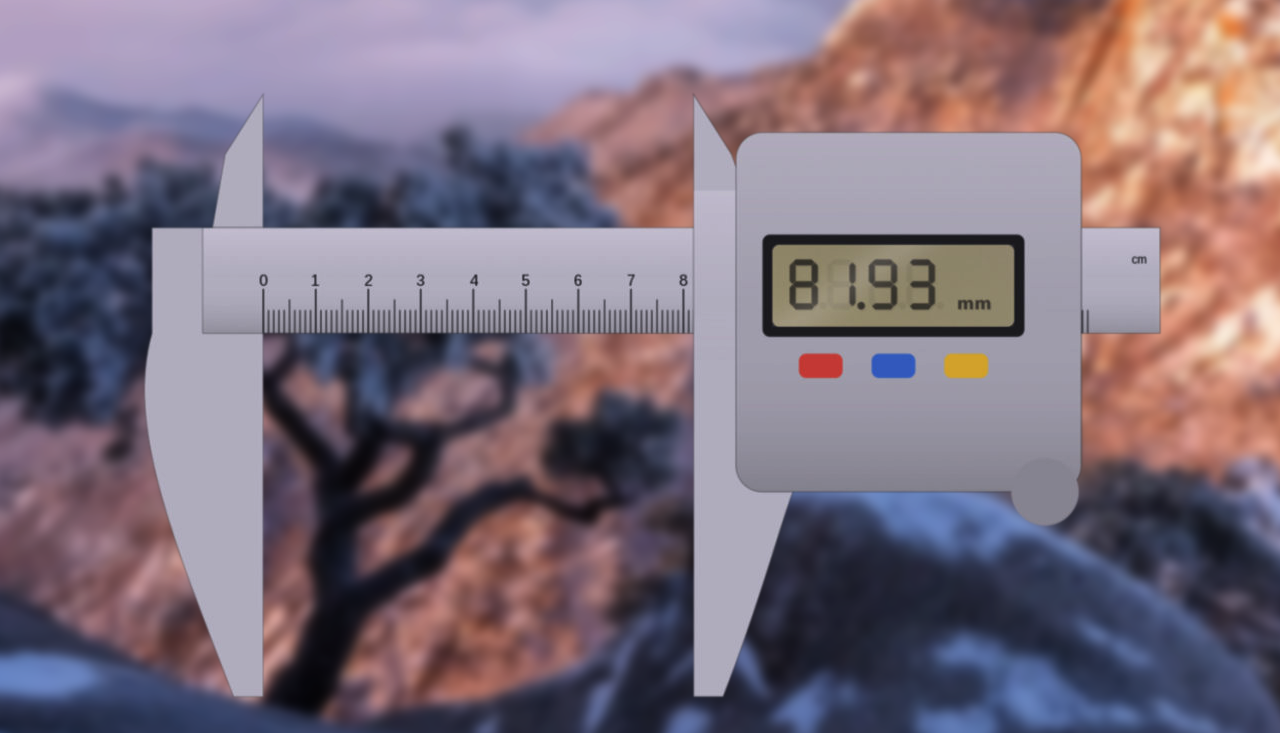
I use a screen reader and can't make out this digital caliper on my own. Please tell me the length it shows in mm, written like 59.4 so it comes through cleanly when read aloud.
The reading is 81.93
